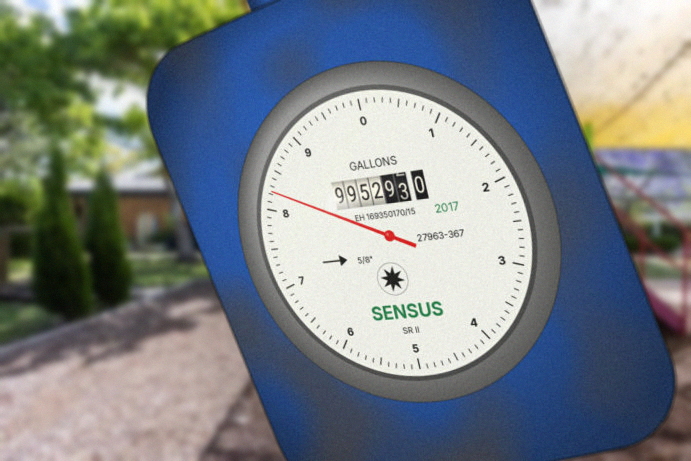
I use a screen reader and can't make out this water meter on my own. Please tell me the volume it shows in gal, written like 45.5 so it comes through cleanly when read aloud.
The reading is 9952928.2
